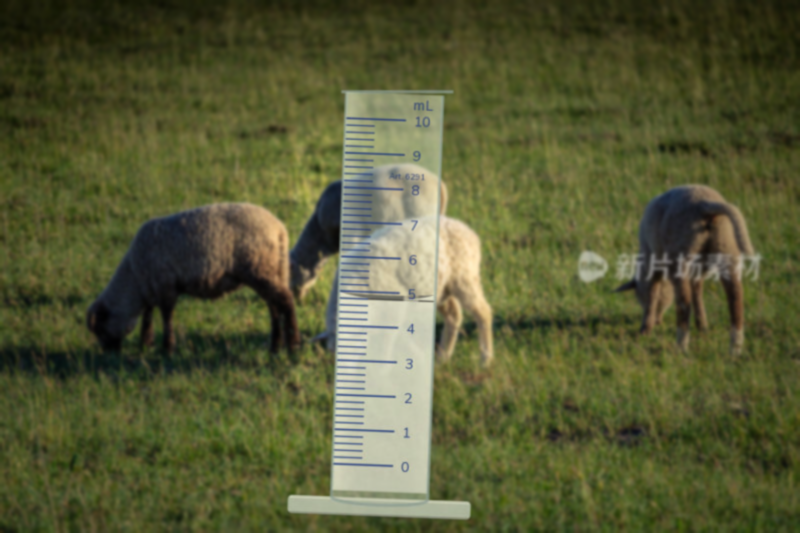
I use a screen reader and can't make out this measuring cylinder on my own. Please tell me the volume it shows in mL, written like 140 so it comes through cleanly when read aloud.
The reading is 4.8
